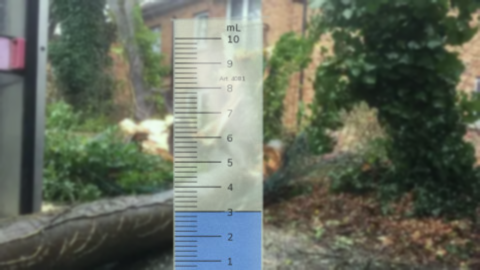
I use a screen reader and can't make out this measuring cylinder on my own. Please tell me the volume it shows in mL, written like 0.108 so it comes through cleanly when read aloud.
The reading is 3
